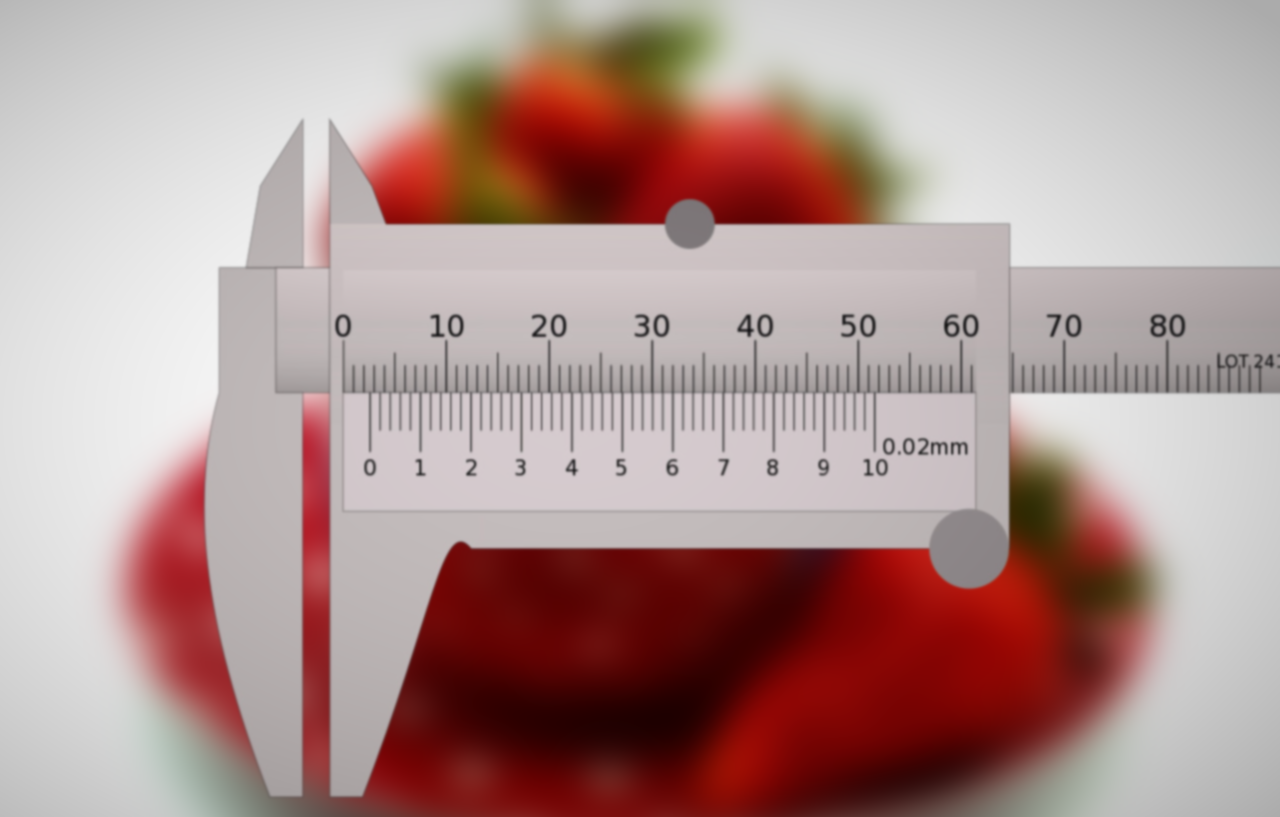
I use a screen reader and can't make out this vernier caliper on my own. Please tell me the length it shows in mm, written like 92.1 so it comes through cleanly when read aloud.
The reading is 2.6
